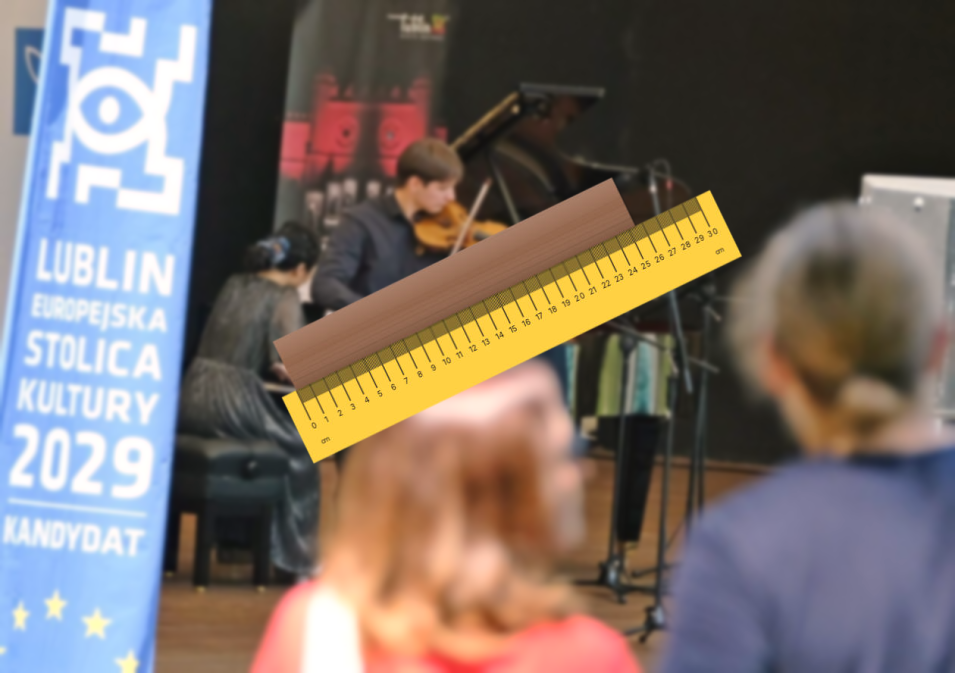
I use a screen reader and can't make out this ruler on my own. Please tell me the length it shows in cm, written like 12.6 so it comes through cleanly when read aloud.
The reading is 25.5
